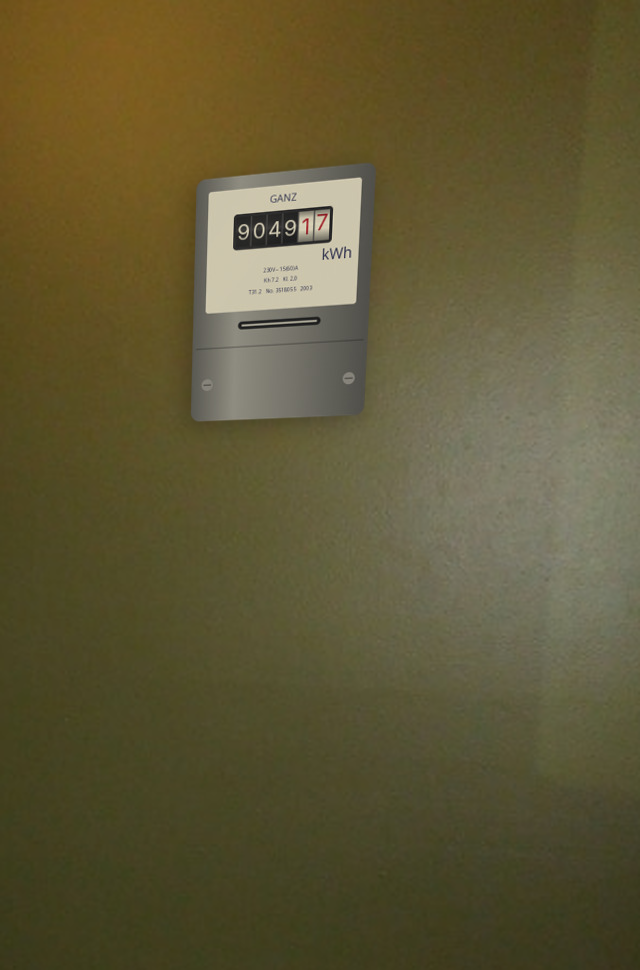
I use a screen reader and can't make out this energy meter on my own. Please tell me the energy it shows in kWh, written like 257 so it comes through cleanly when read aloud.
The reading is 9049.17
